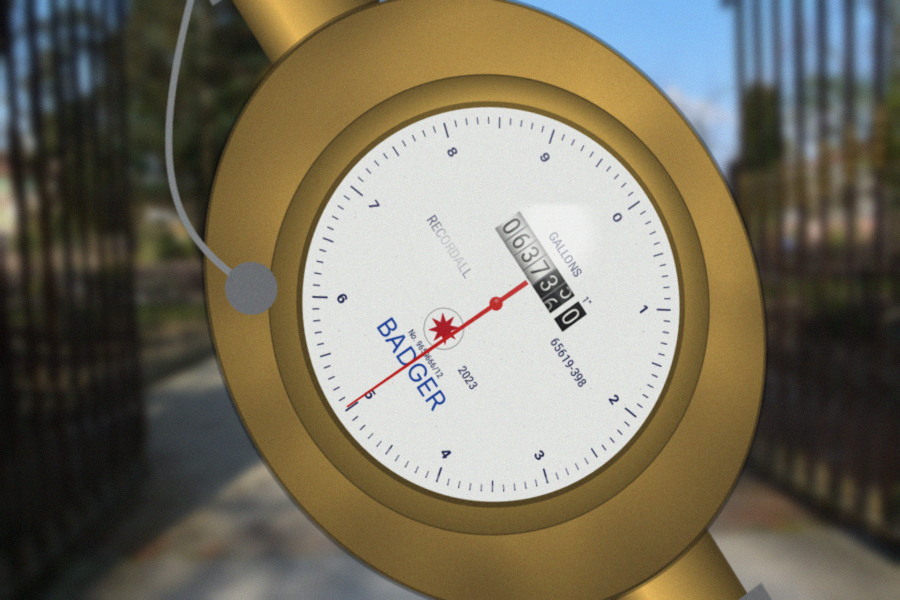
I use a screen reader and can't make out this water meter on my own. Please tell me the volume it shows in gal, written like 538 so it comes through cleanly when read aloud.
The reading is 637355.0
